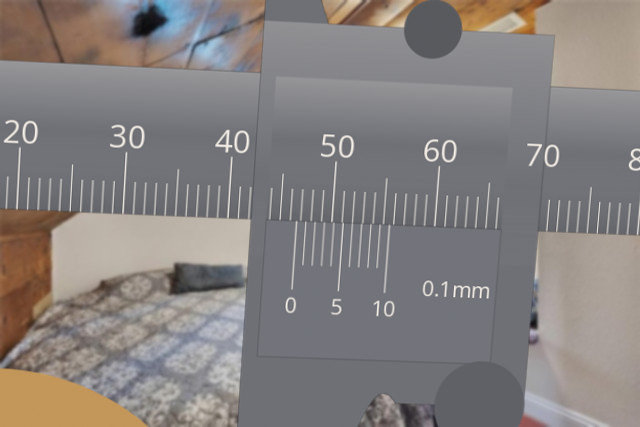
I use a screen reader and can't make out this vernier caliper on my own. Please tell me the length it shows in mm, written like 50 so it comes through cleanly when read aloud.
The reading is 46.6
